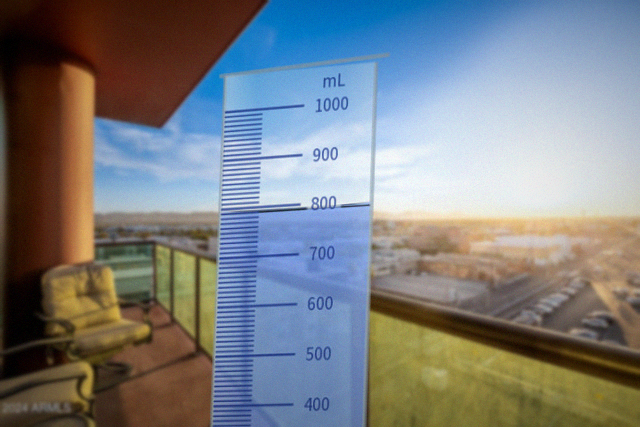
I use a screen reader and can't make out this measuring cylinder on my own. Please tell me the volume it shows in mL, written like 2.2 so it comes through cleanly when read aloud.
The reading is 790
